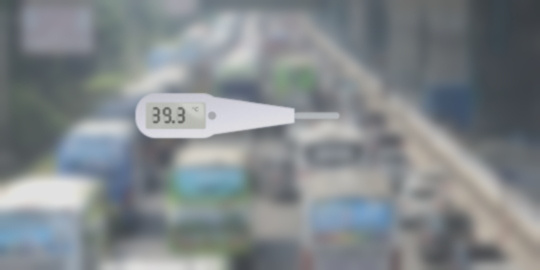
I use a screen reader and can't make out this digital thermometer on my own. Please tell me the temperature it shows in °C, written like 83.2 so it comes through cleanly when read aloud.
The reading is 39.3
